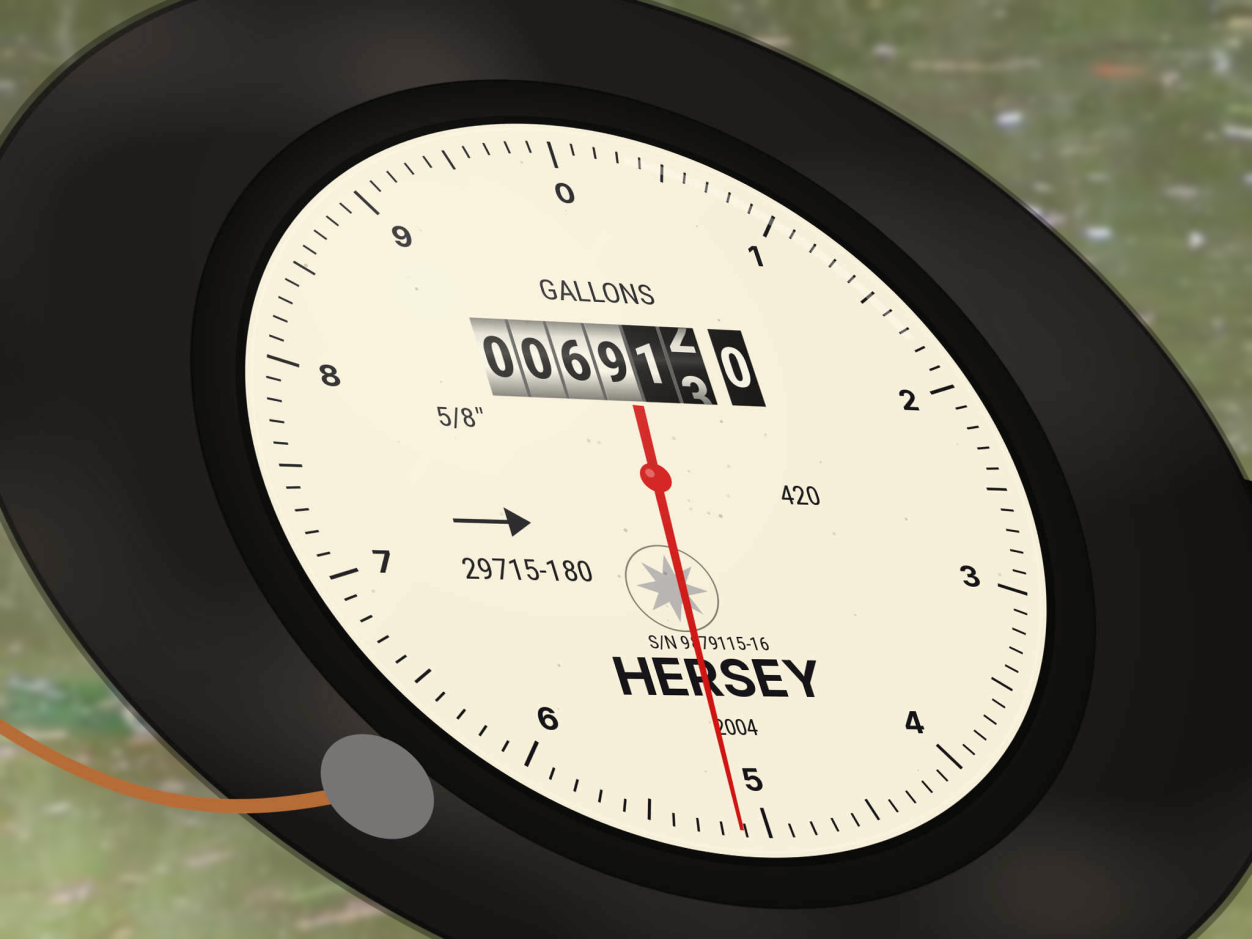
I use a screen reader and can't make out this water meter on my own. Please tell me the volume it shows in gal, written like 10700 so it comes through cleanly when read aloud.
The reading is 69125.1
